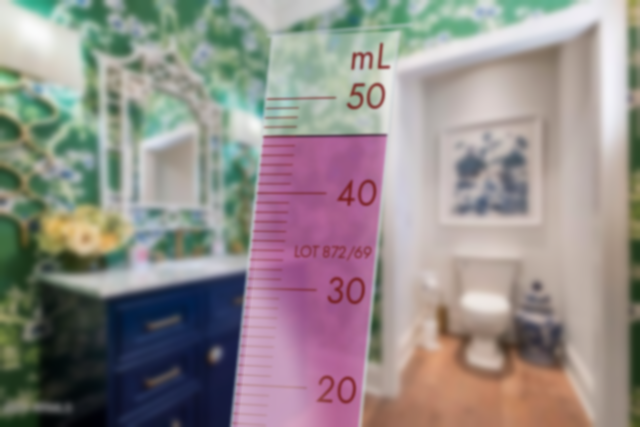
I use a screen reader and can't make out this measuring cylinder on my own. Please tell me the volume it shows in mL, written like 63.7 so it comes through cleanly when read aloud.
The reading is 46
